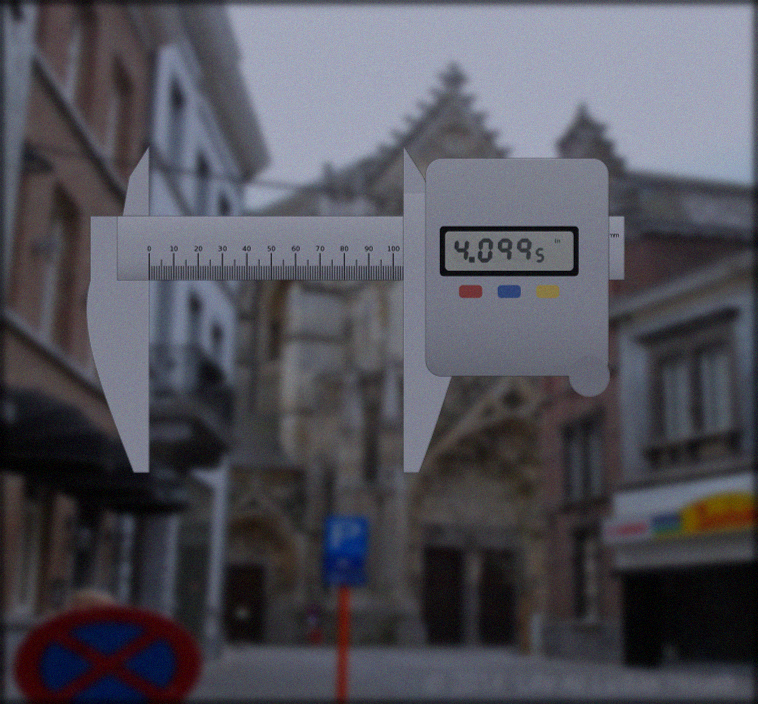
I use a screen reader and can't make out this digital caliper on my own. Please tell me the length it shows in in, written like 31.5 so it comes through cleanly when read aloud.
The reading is 4.0995
